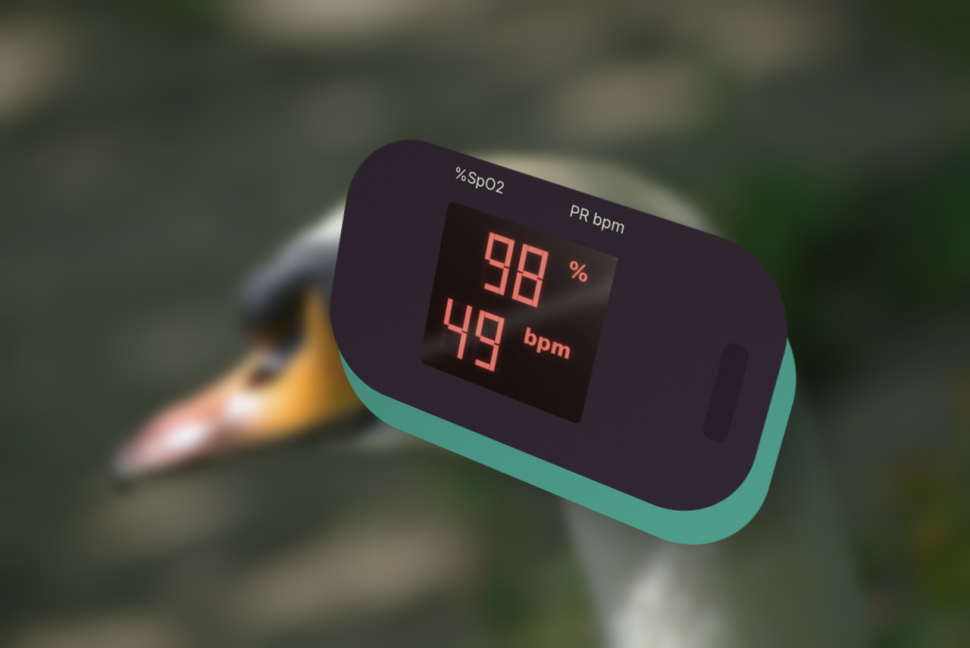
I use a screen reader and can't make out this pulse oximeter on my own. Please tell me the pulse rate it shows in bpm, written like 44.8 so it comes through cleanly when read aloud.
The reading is 49
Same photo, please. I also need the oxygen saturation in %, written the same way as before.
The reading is 98
